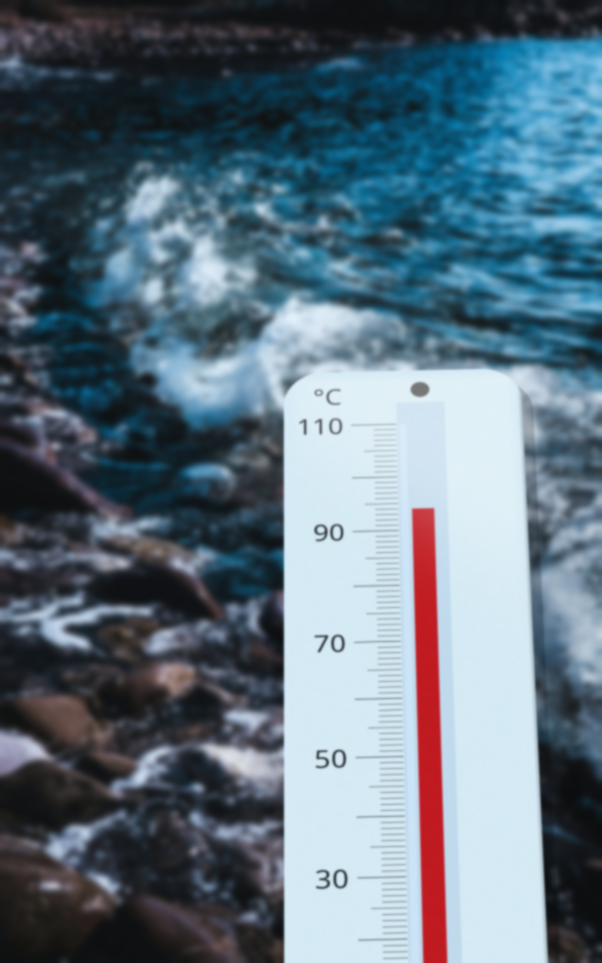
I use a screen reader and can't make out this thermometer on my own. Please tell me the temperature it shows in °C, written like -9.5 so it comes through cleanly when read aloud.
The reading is 94
